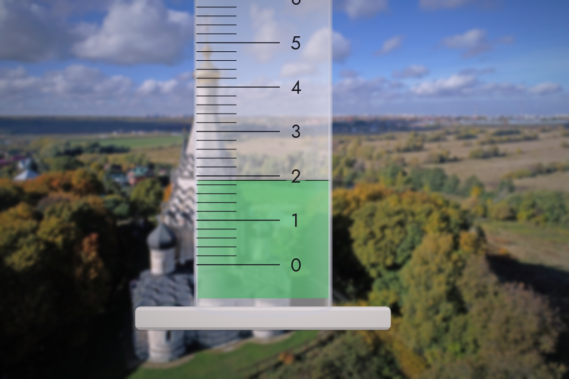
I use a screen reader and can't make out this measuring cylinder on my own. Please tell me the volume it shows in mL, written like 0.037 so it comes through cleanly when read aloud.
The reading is 1.9
